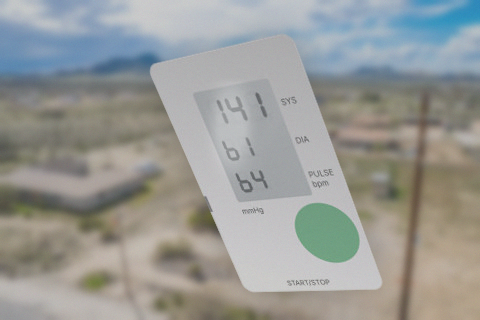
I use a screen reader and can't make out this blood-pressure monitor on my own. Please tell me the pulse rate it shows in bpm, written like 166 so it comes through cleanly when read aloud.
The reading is 64
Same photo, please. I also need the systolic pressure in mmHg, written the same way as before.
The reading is 141
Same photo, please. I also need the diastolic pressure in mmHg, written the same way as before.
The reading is 61
